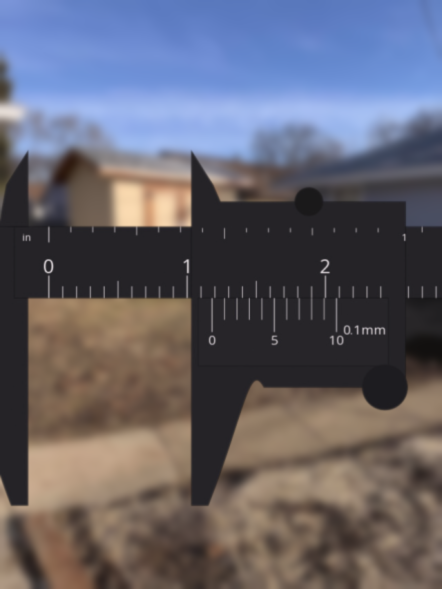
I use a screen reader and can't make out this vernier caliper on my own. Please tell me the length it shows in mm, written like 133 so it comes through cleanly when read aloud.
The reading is 11.8
